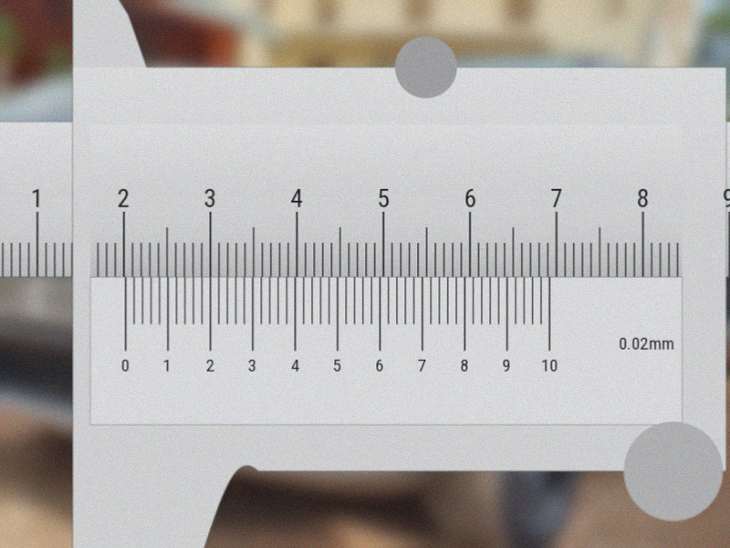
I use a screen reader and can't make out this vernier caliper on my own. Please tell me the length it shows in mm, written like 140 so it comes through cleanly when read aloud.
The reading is 20.2
